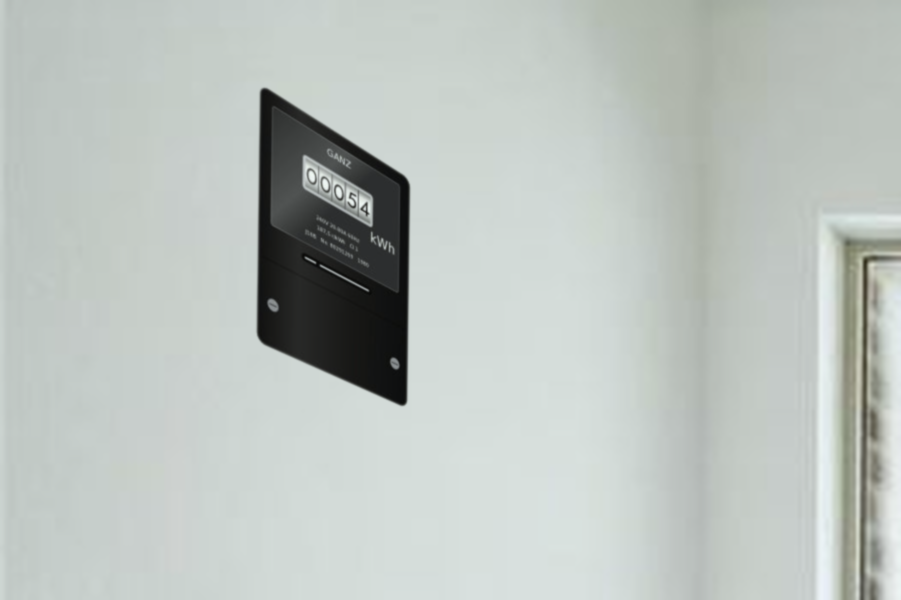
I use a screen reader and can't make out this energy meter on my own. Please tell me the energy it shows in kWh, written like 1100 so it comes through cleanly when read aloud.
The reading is 54
